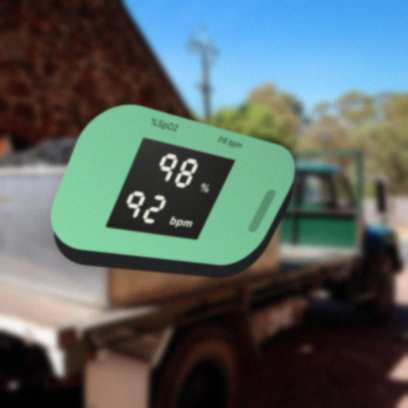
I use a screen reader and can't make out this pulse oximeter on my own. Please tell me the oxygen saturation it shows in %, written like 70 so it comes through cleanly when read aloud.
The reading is 98
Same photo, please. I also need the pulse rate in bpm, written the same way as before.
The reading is 92
